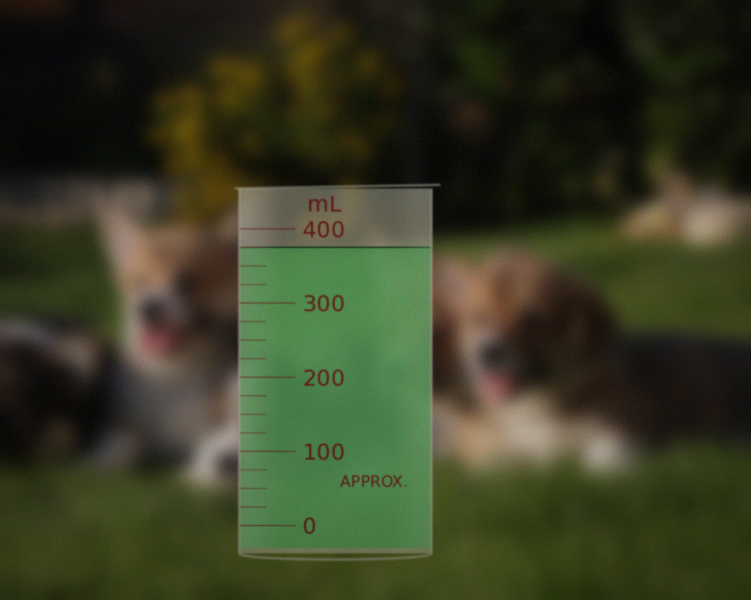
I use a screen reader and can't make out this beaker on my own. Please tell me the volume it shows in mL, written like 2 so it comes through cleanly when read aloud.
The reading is 375
